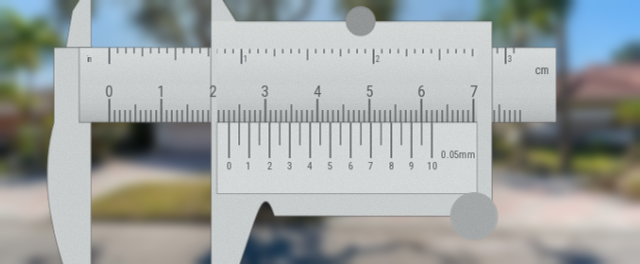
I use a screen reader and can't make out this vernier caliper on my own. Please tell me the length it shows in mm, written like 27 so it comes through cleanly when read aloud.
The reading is 23.0
